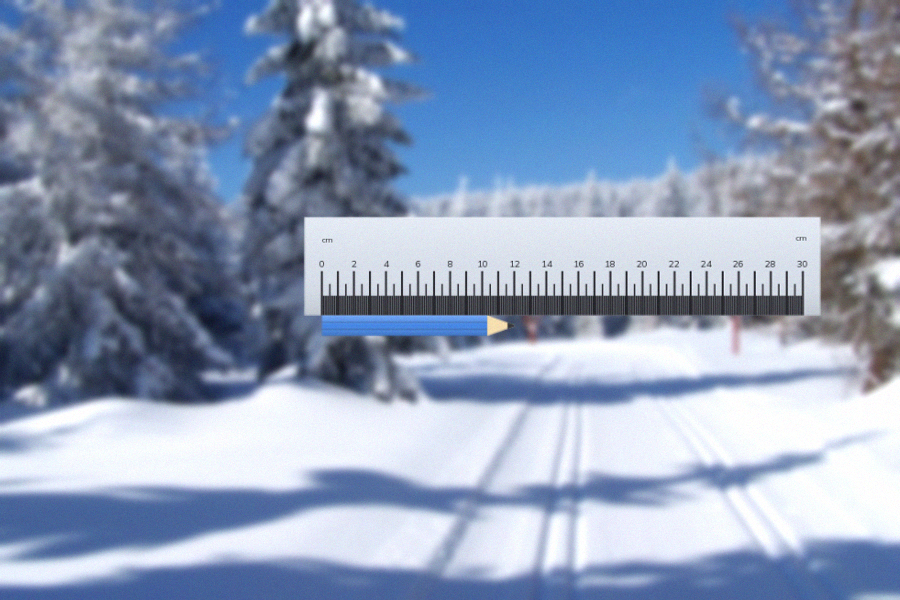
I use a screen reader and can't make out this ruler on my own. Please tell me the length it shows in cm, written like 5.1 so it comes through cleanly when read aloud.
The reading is 12
